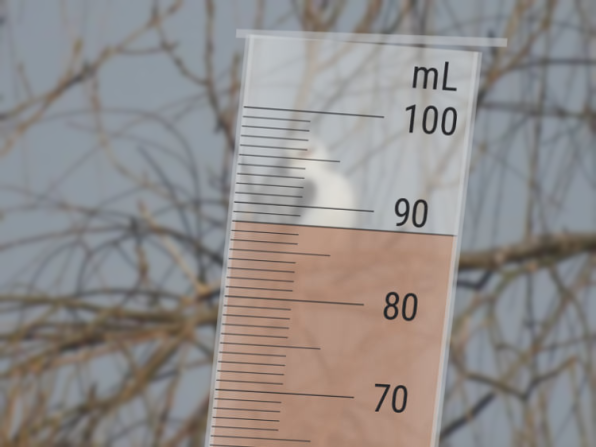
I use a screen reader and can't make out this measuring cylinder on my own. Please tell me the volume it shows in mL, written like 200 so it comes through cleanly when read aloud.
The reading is 88
